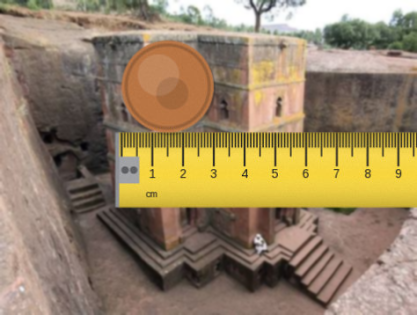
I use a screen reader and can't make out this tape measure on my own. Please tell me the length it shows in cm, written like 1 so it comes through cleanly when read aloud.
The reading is 3
